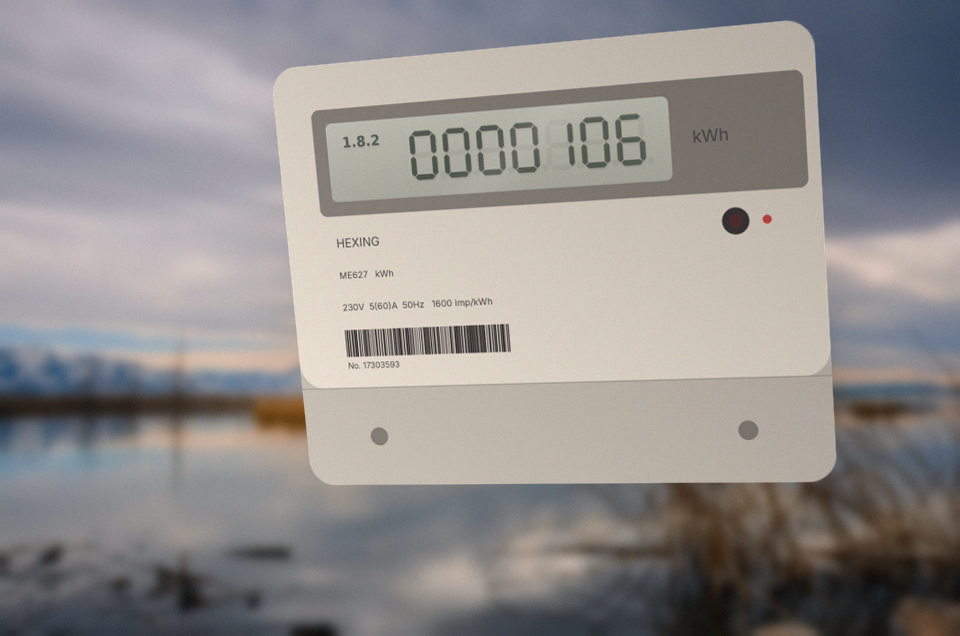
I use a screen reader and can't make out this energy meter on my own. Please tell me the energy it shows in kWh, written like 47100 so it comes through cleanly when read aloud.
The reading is 106
